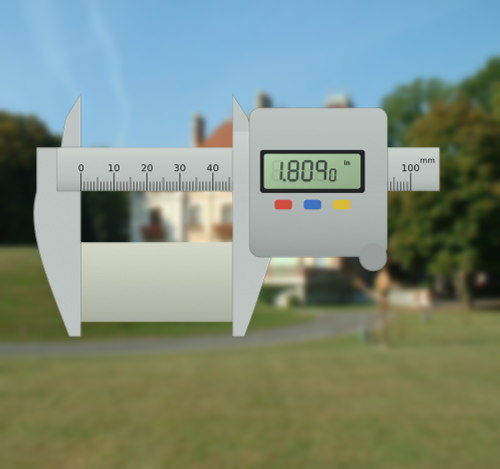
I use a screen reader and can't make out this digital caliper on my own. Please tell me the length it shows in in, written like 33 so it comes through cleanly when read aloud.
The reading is 1.8090
